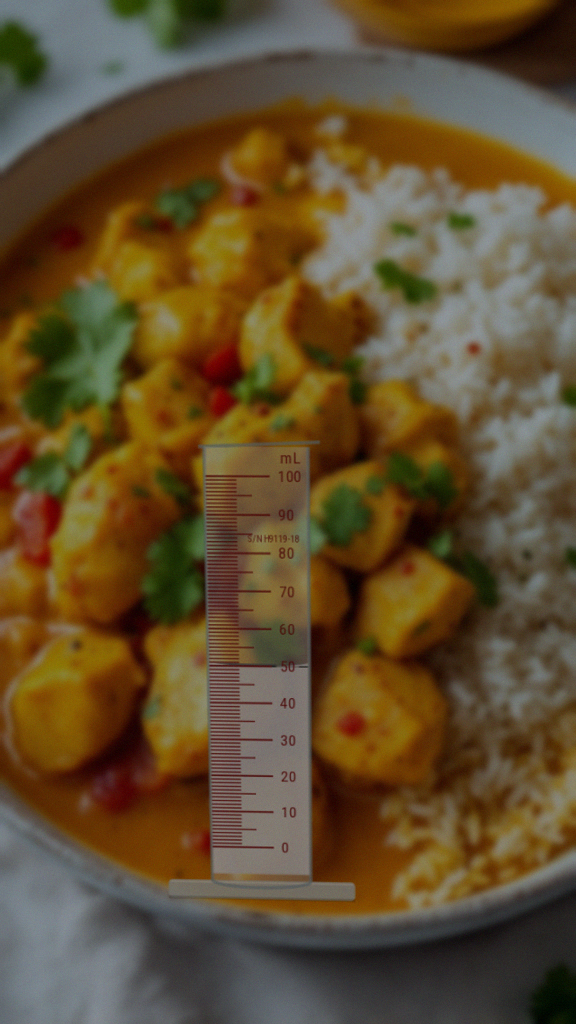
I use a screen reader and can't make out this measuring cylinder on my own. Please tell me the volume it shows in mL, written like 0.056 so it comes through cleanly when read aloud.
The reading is 50
